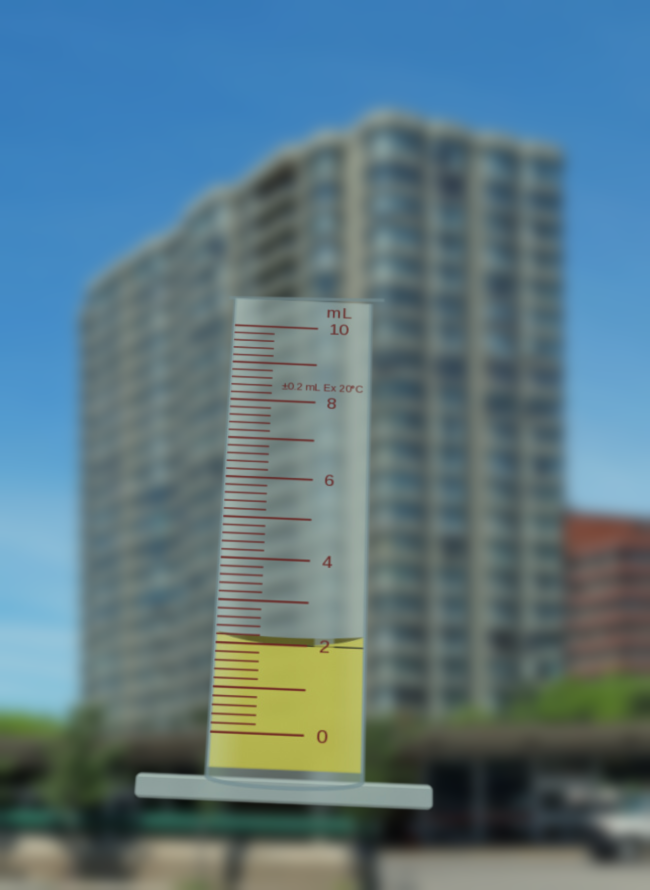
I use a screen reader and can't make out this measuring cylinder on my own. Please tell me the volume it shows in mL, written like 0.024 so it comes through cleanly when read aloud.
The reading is 2
